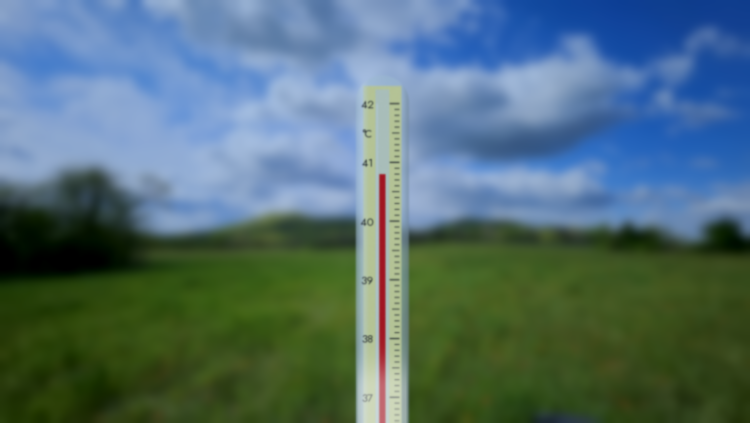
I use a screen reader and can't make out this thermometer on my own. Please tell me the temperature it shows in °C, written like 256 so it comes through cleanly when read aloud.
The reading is 40.8
